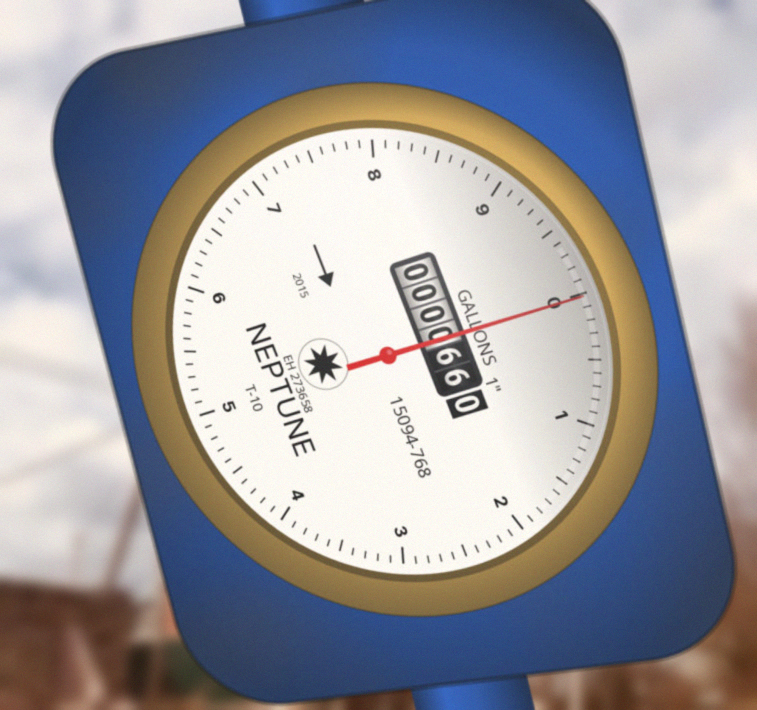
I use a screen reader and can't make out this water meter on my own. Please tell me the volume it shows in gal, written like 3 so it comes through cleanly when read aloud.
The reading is 660.0
